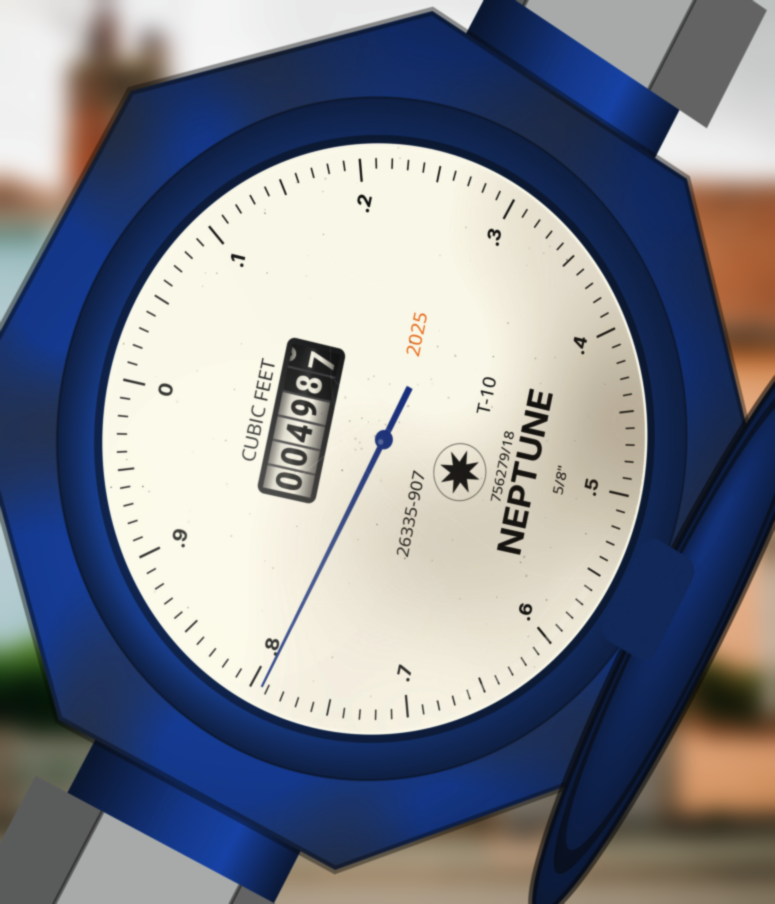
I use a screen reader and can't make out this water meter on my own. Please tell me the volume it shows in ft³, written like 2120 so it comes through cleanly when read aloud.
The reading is 4986.79
